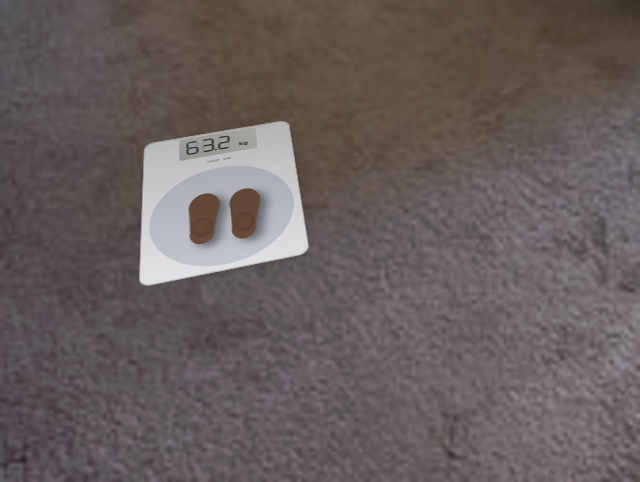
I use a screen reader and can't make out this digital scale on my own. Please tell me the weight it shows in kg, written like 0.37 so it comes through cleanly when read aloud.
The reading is 63.2
